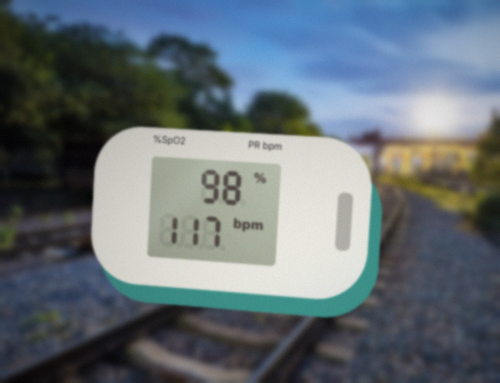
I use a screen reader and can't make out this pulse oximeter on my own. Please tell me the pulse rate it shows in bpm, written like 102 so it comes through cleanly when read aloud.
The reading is 117
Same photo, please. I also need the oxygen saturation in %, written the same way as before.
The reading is 98
